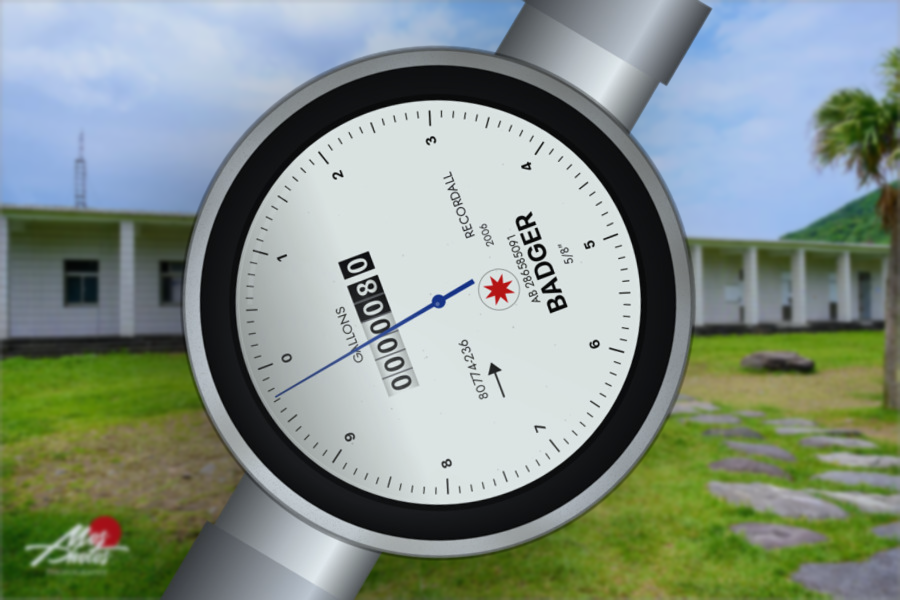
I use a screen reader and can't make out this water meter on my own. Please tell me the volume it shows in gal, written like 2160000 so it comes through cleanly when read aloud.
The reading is 79.7
